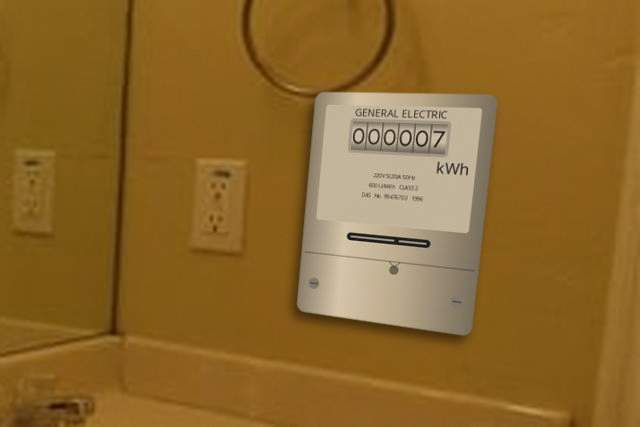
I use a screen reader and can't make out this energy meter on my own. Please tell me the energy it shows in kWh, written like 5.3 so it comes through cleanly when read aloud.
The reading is 7
